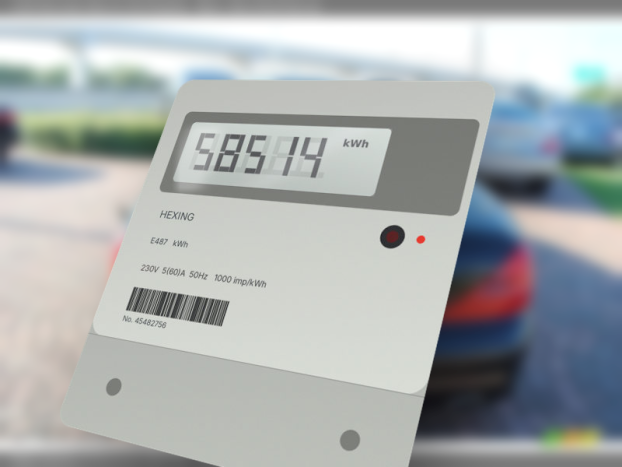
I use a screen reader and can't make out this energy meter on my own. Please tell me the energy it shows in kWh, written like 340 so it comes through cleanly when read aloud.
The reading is 58514
